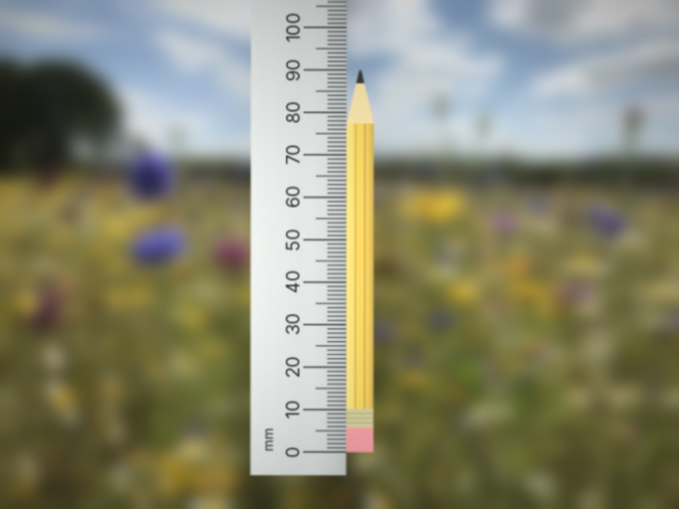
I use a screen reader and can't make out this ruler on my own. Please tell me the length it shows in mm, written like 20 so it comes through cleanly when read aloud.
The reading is 90
